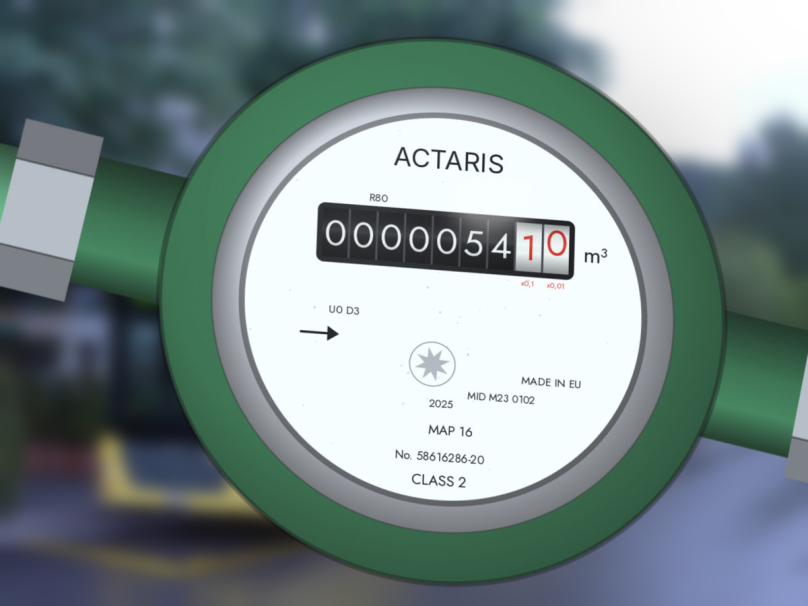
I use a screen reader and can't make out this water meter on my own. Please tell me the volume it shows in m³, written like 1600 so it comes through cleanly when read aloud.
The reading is 54.10
